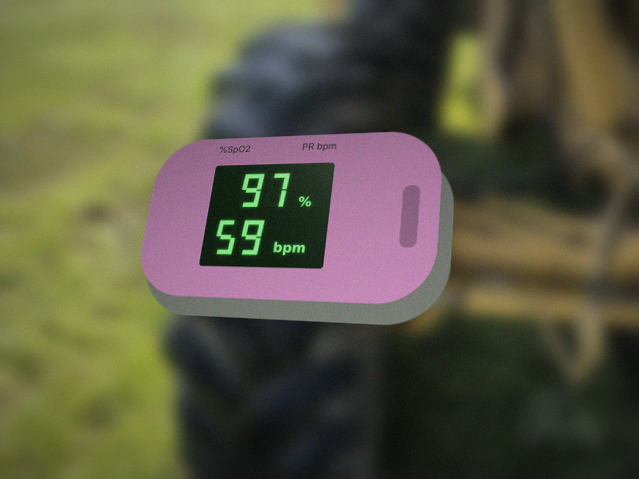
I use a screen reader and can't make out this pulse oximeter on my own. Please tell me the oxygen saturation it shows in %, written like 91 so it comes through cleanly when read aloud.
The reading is 97
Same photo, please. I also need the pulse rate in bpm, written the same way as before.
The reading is 59
